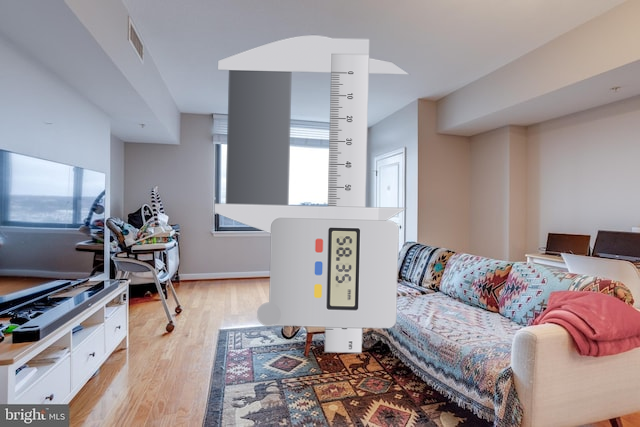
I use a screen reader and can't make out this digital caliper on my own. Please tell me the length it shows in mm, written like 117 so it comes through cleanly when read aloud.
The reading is 58.35
